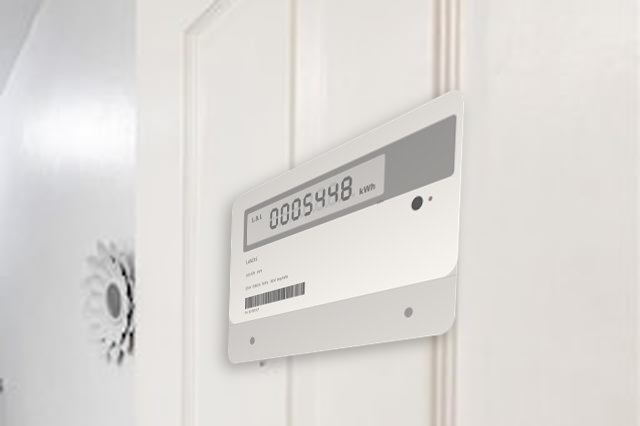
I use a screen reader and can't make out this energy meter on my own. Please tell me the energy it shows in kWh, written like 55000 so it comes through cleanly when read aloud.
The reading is 5448
